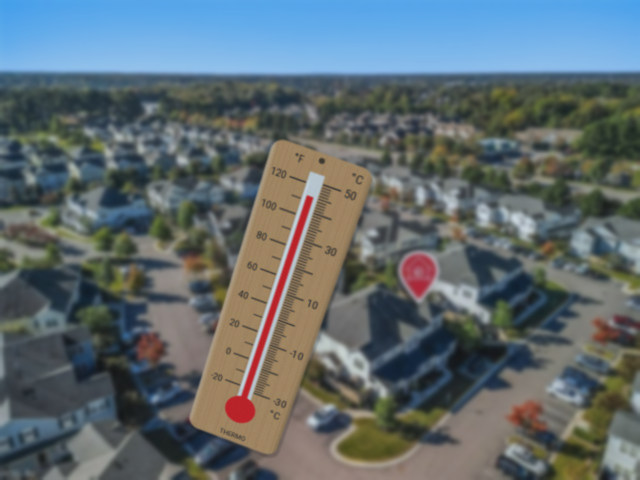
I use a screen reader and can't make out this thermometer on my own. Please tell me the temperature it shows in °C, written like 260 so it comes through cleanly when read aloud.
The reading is 45
